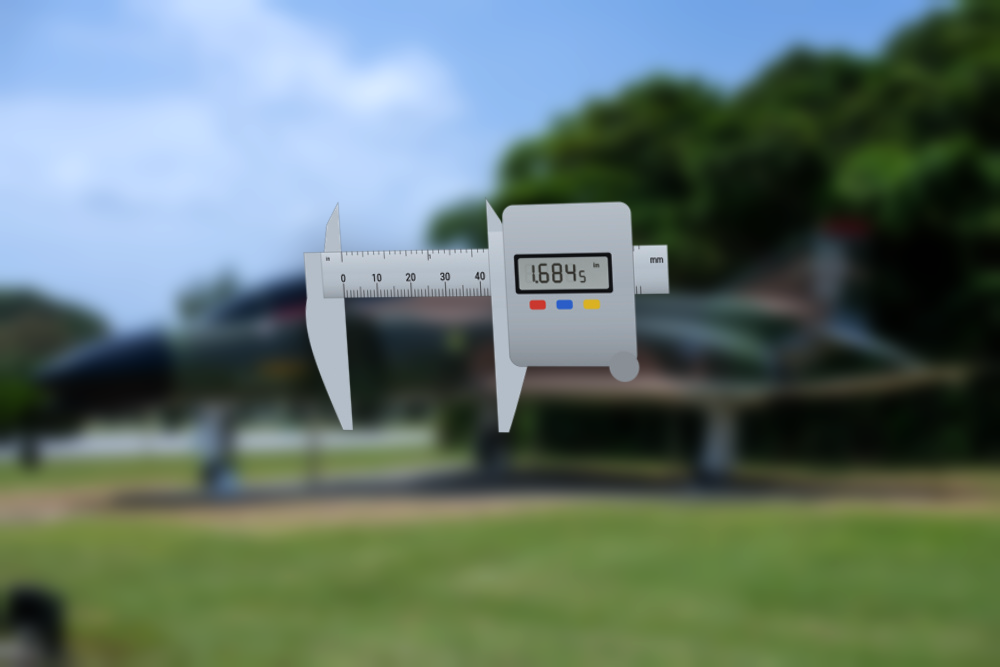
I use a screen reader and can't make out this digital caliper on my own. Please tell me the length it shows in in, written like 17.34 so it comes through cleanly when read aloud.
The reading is 1.6845
